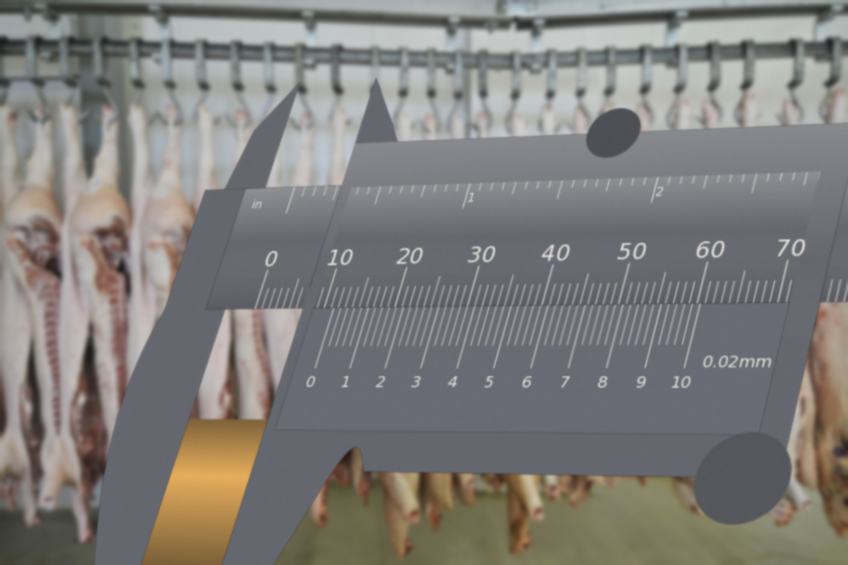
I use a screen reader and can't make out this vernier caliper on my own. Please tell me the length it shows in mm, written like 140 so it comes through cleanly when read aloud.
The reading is 11.4
